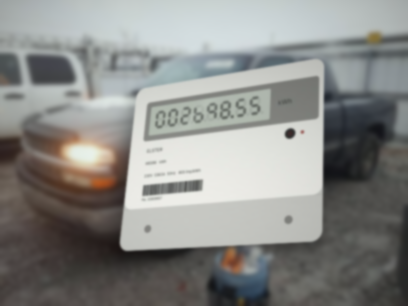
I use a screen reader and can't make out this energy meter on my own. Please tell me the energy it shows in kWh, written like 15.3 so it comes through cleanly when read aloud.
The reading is 2698.55
